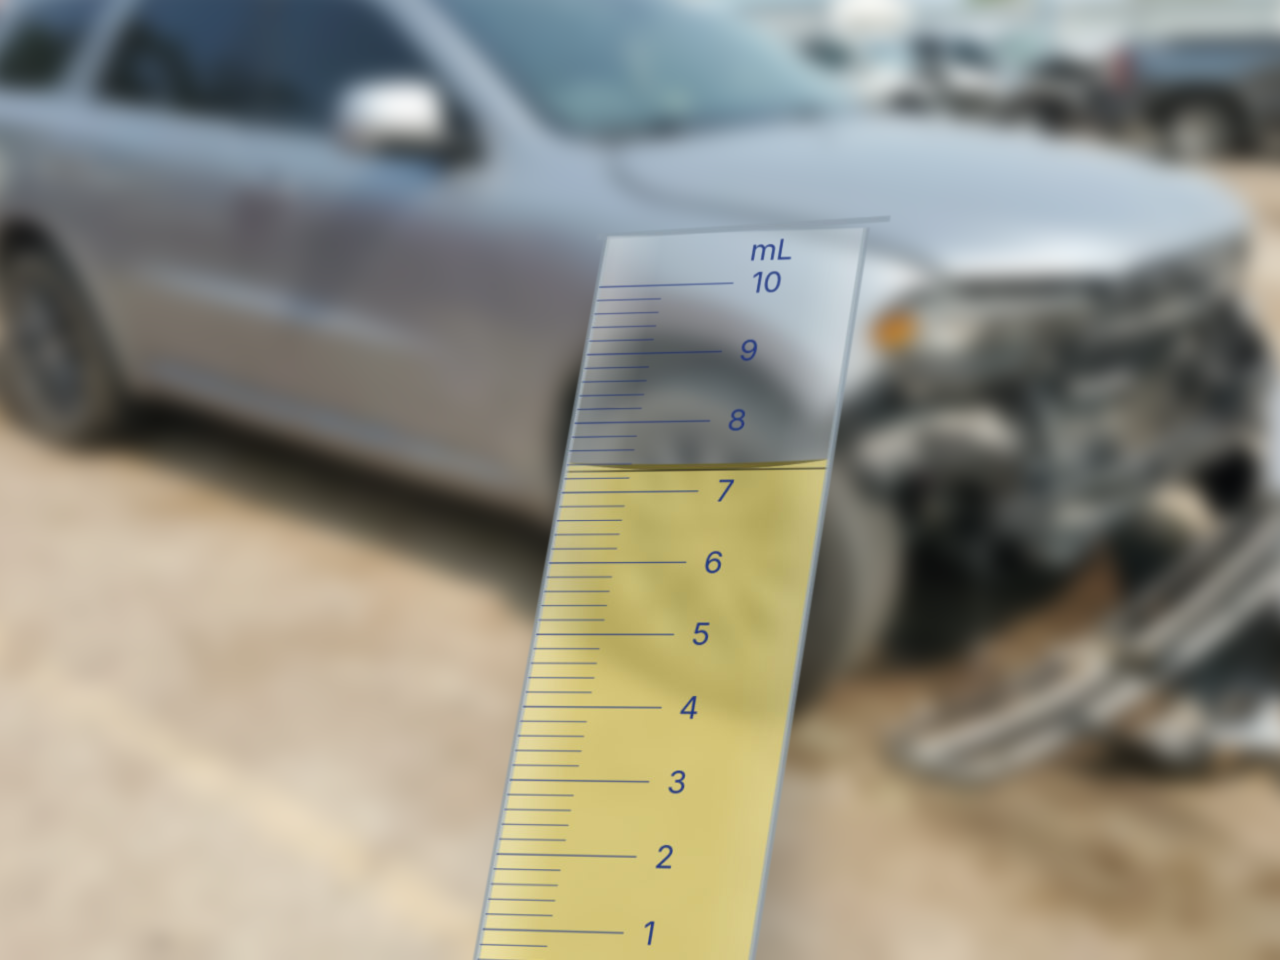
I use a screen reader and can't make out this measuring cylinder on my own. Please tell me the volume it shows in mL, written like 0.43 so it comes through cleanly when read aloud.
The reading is 7.3
